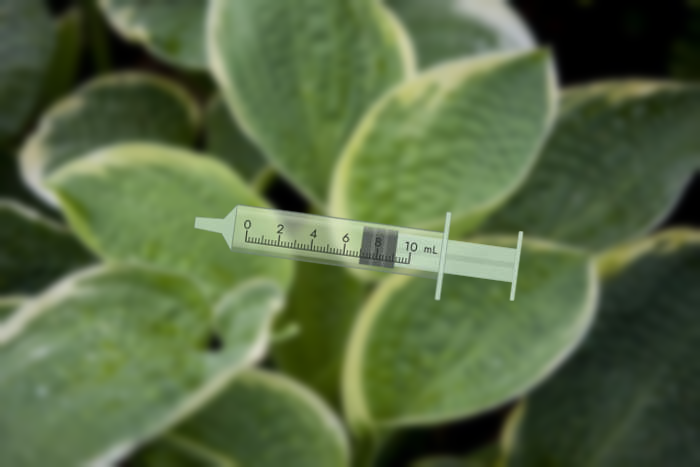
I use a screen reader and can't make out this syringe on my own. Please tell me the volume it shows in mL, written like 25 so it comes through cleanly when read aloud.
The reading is 7
